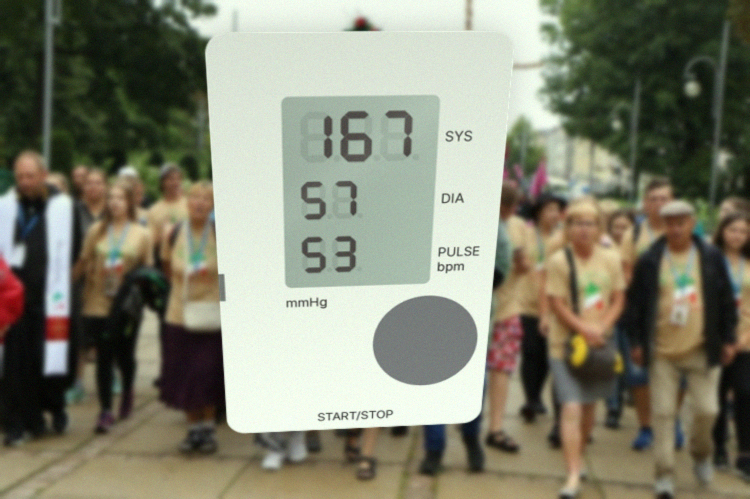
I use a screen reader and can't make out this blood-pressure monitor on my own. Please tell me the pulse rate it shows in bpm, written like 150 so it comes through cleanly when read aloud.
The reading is 53
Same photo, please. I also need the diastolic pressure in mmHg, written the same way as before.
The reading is 57
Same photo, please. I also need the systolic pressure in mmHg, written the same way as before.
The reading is 167
